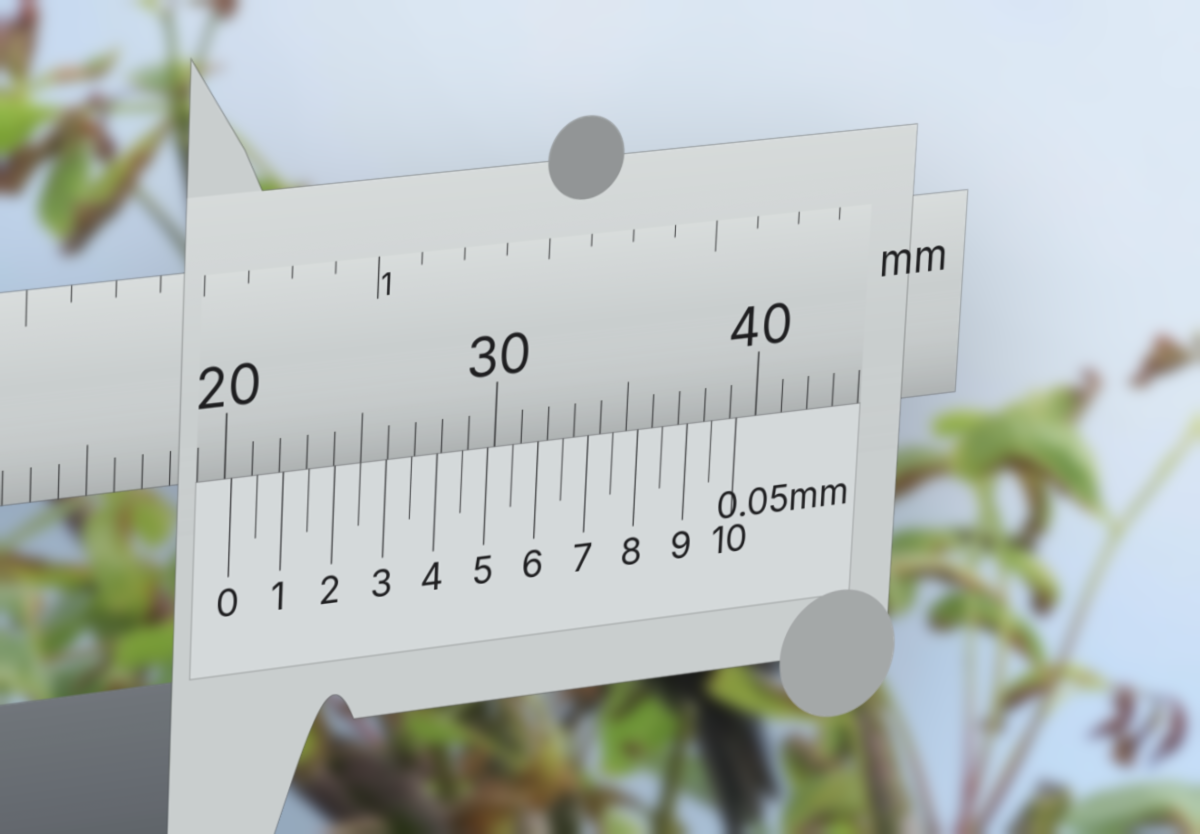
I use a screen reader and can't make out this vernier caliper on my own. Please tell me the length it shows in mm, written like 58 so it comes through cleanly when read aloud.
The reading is 20.25
